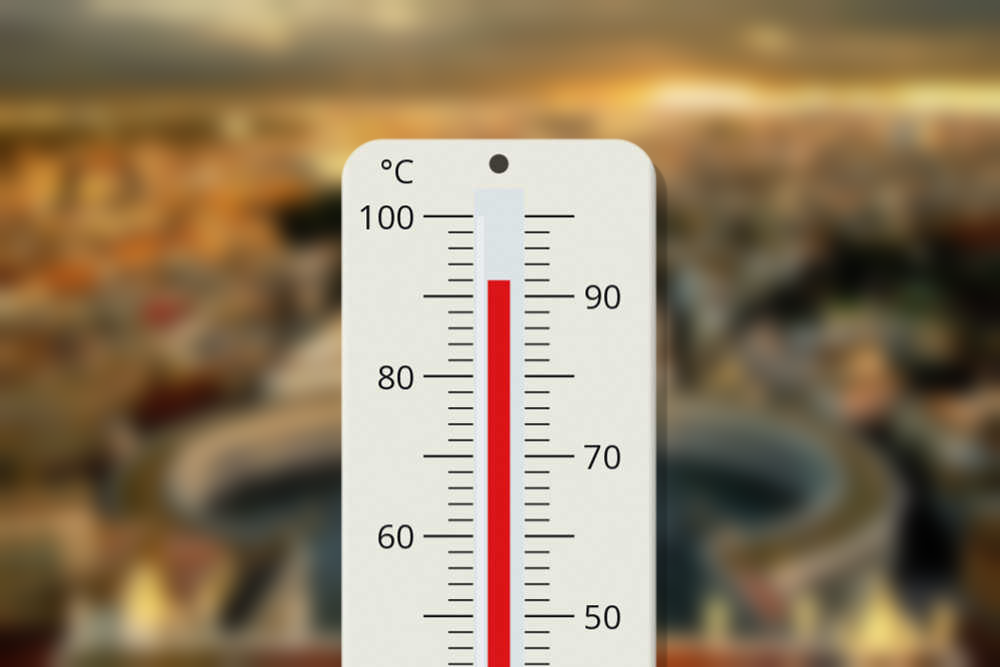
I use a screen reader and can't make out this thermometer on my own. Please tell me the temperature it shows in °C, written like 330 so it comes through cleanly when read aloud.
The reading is 92
